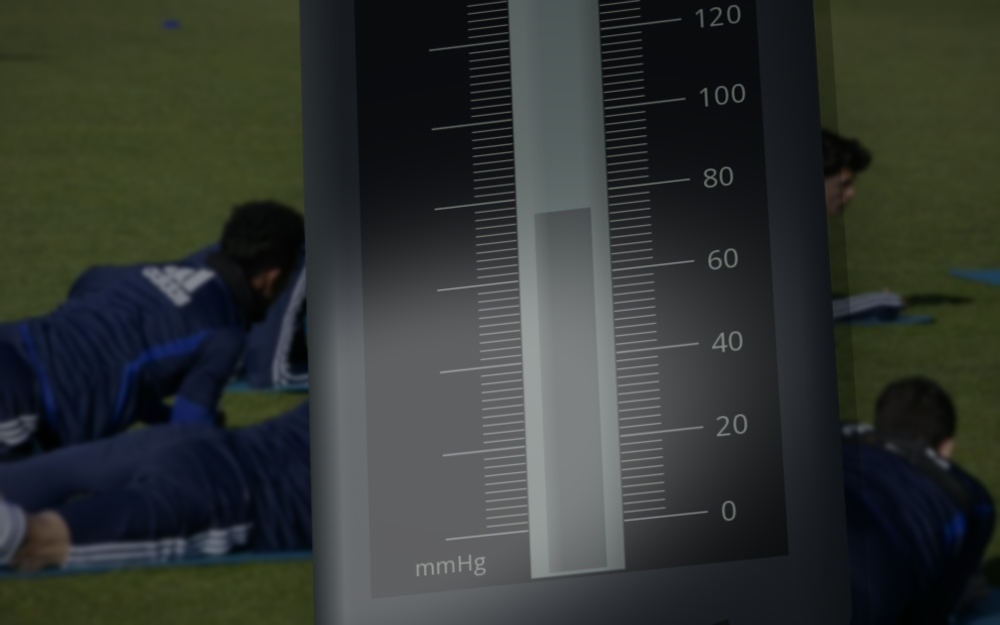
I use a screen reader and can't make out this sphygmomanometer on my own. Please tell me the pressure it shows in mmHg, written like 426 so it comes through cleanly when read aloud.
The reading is 76
